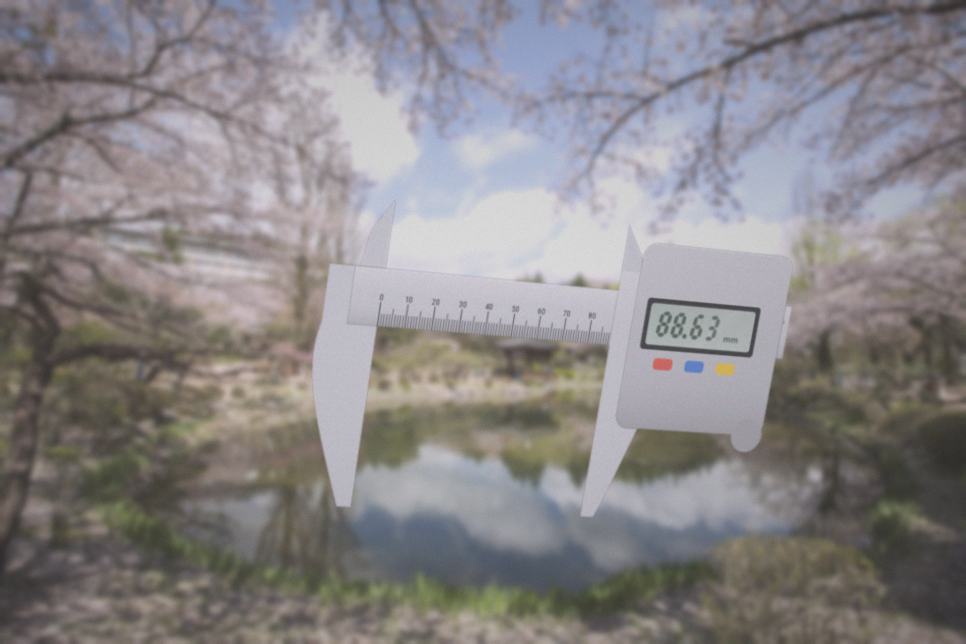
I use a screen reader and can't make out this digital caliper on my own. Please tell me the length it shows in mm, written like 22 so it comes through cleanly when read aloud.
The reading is 88.63
